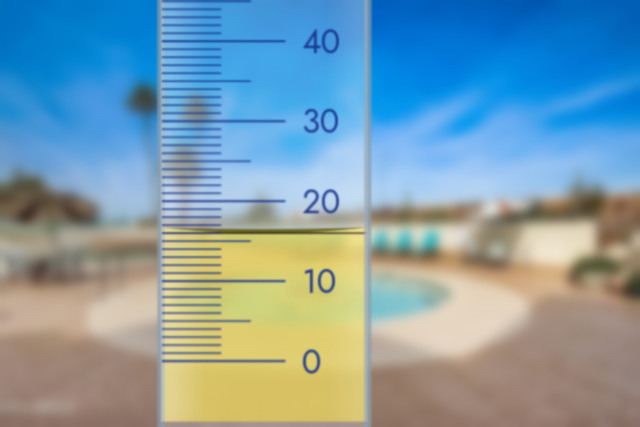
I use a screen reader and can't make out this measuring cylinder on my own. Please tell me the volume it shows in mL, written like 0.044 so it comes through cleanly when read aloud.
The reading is 16
